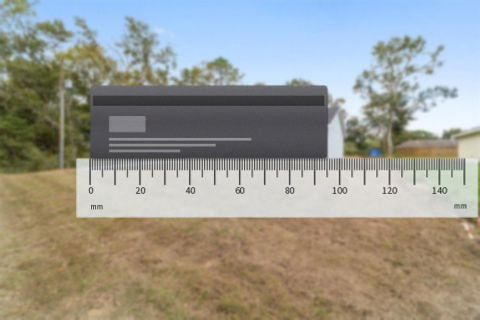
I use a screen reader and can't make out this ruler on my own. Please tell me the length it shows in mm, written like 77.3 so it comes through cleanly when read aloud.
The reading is 95
